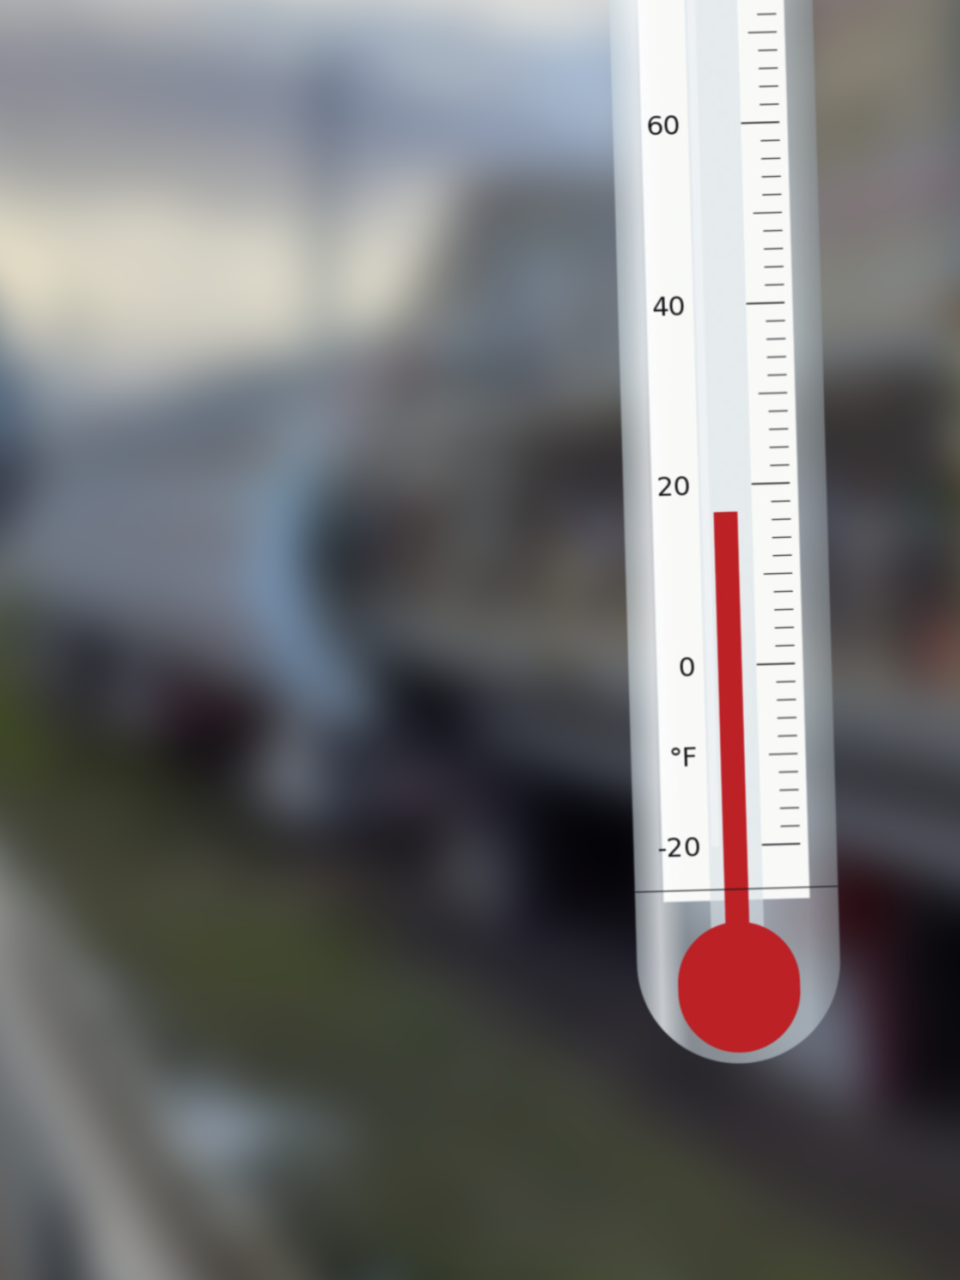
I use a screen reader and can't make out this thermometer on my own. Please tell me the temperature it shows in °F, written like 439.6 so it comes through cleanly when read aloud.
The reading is 17
